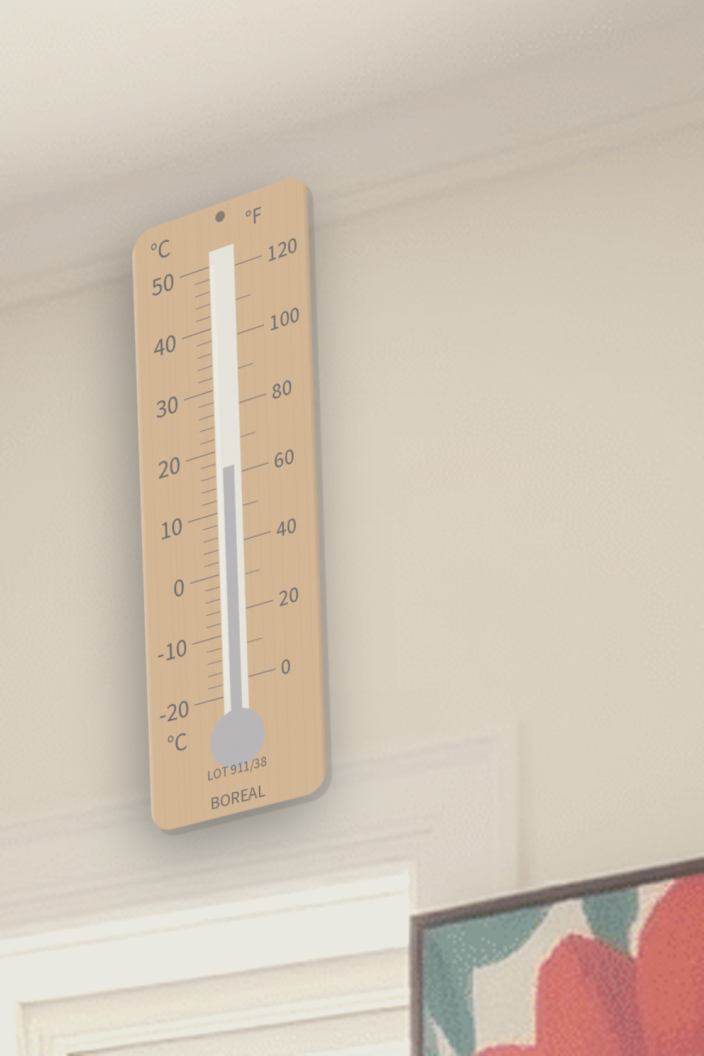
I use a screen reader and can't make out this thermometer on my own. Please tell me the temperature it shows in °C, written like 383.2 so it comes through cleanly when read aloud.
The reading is 17
